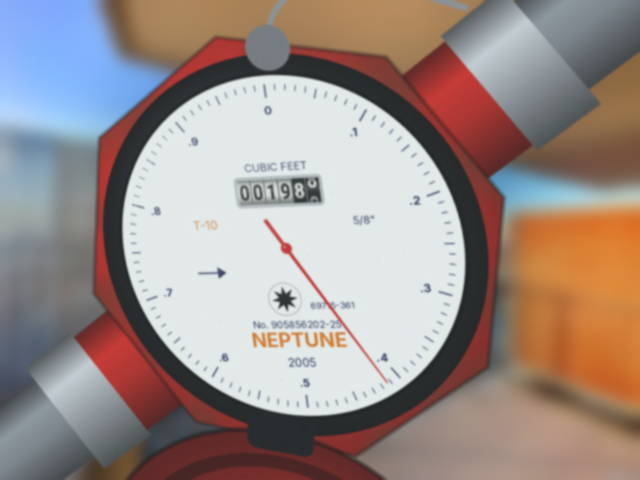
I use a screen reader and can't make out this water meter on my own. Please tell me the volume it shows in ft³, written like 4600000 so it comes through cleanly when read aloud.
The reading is 1988.41
